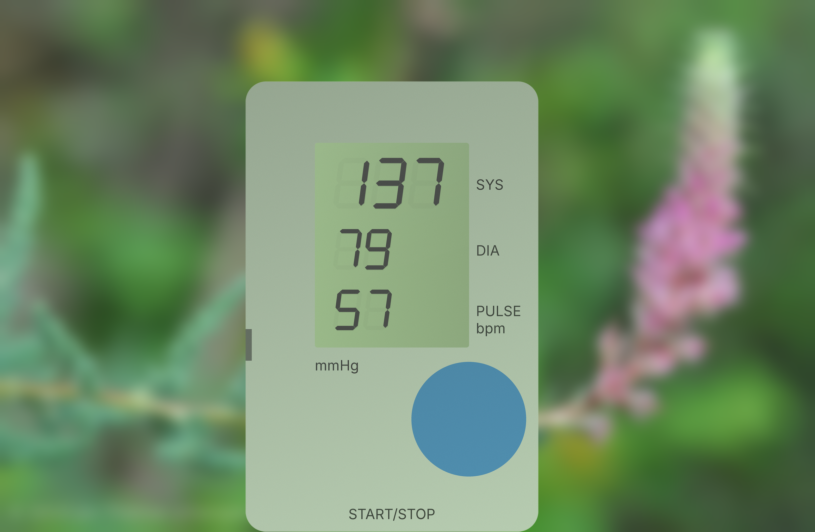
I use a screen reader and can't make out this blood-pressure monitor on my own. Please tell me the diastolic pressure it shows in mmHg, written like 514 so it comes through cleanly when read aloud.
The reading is 79
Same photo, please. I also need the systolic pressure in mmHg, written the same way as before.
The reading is 137
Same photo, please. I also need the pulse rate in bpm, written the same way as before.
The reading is 57
